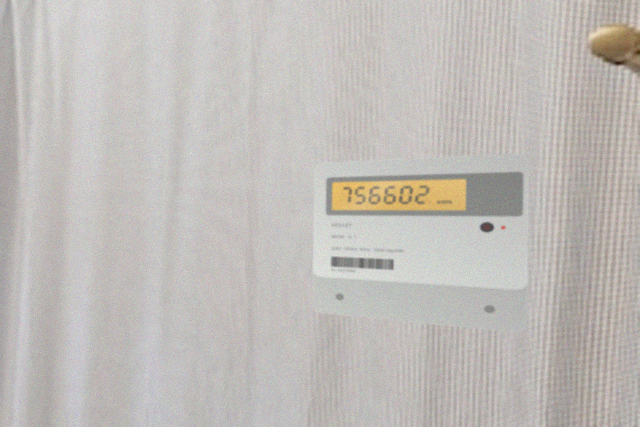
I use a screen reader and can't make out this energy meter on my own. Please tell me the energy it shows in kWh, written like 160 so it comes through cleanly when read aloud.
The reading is 756602
